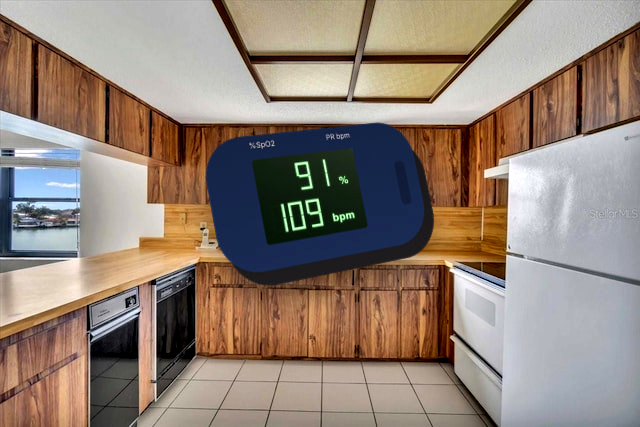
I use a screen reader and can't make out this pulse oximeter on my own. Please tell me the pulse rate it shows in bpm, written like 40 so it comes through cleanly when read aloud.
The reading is 109
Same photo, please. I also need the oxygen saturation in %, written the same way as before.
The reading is 91
